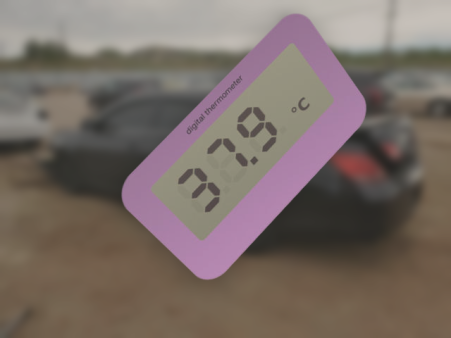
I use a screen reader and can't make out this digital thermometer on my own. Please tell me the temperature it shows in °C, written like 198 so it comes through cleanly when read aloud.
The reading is 37.9
